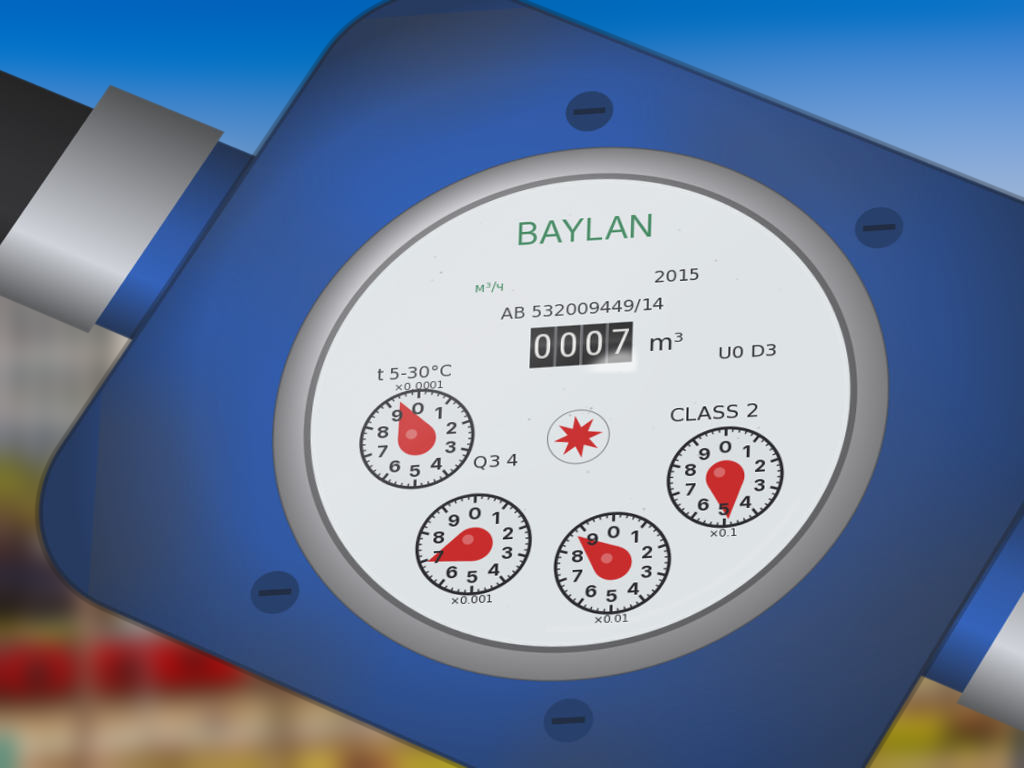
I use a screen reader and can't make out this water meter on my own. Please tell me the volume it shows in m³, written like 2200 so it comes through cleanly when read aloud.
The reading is 7.4869
